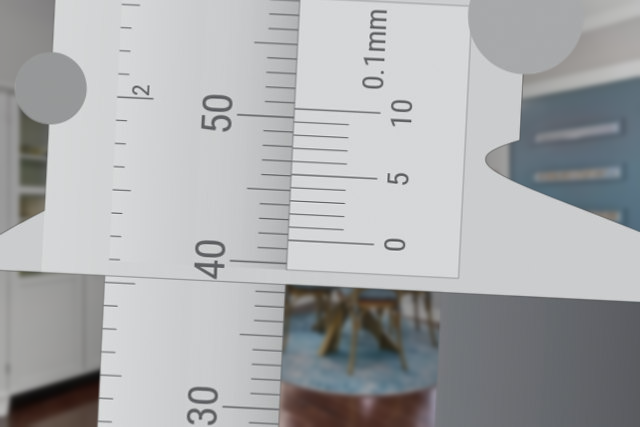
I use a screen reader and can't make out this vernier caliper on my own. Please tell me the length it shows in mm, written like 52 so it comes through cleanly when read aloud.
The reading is 41.6
